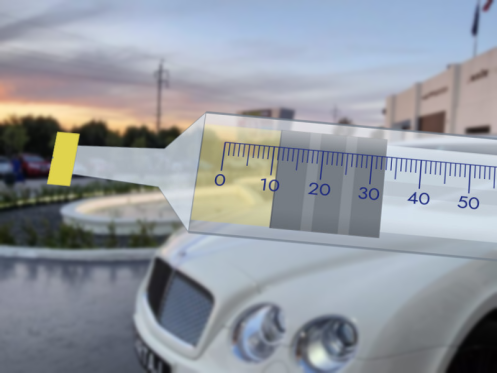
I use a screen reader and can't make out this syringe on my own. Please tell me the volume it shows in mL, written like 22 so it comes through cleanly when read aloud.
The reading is 11
